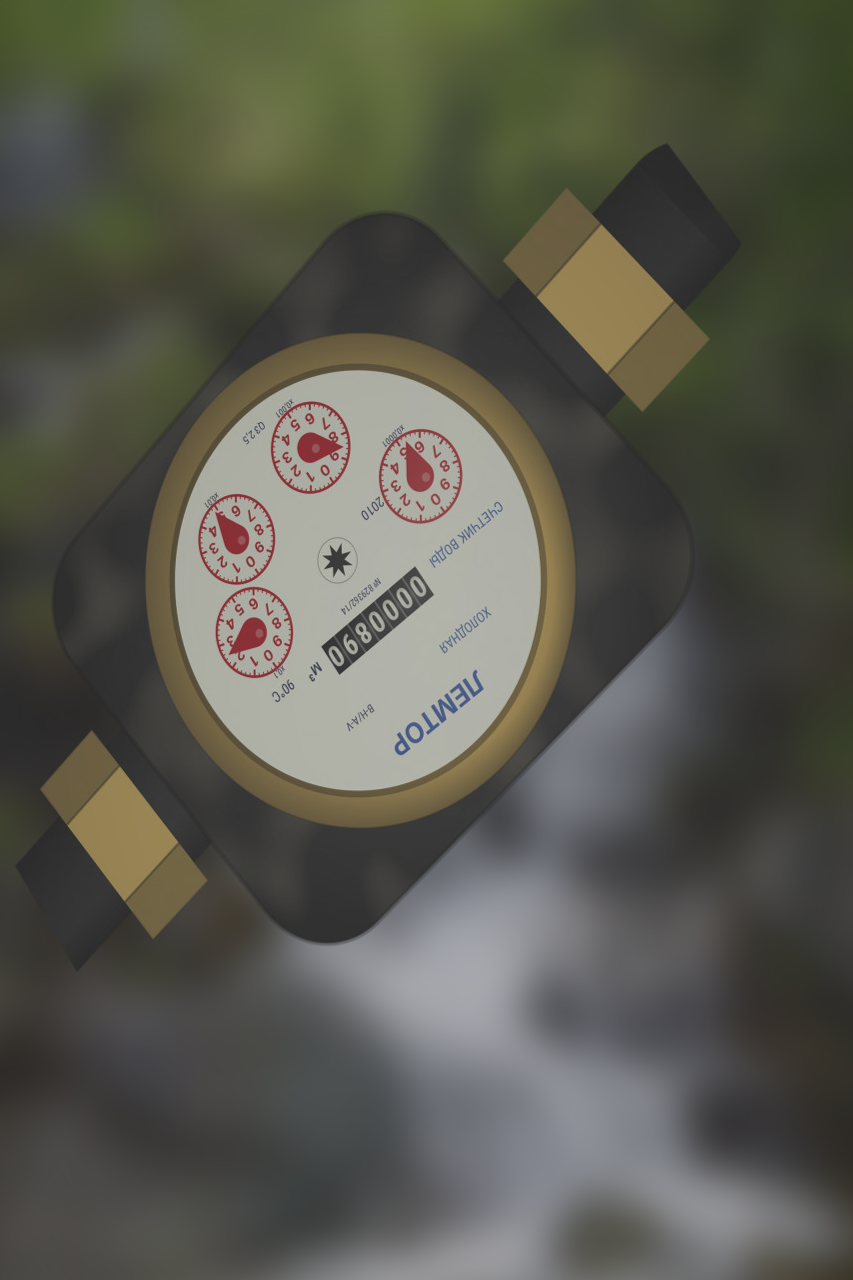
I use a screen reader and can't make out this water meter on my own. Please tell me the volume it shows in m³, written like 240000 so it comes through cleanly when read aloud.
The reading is 890.2485
